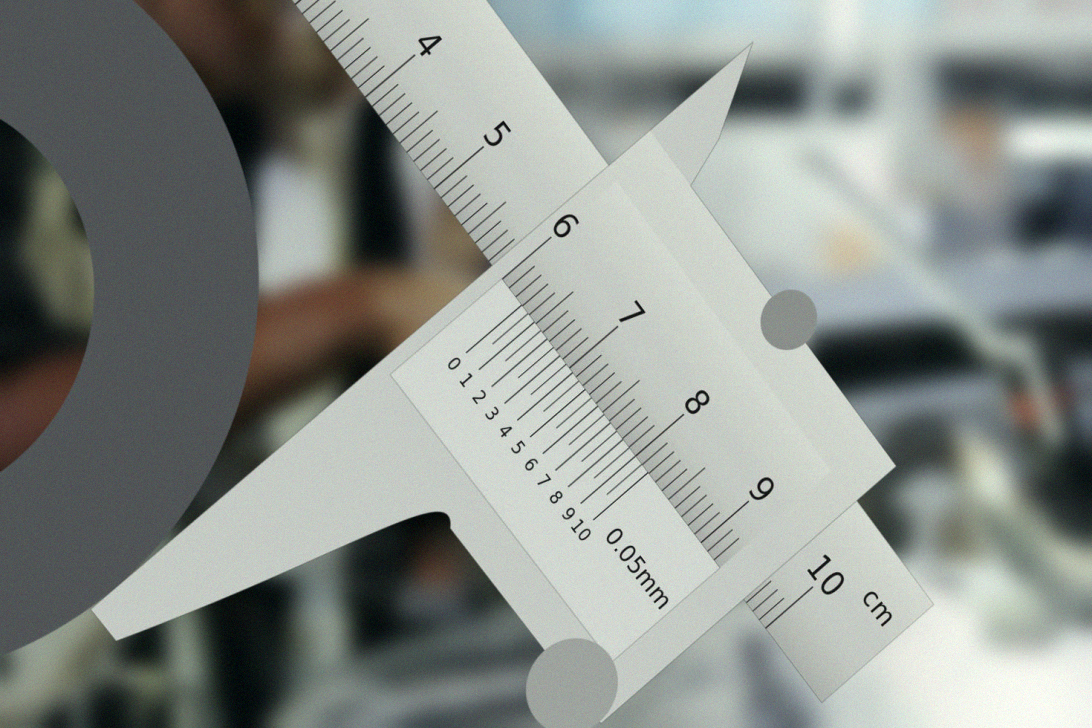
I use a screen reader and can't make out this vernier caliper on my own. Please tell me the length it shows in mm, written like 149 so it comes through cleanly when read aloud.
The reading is 62.9
